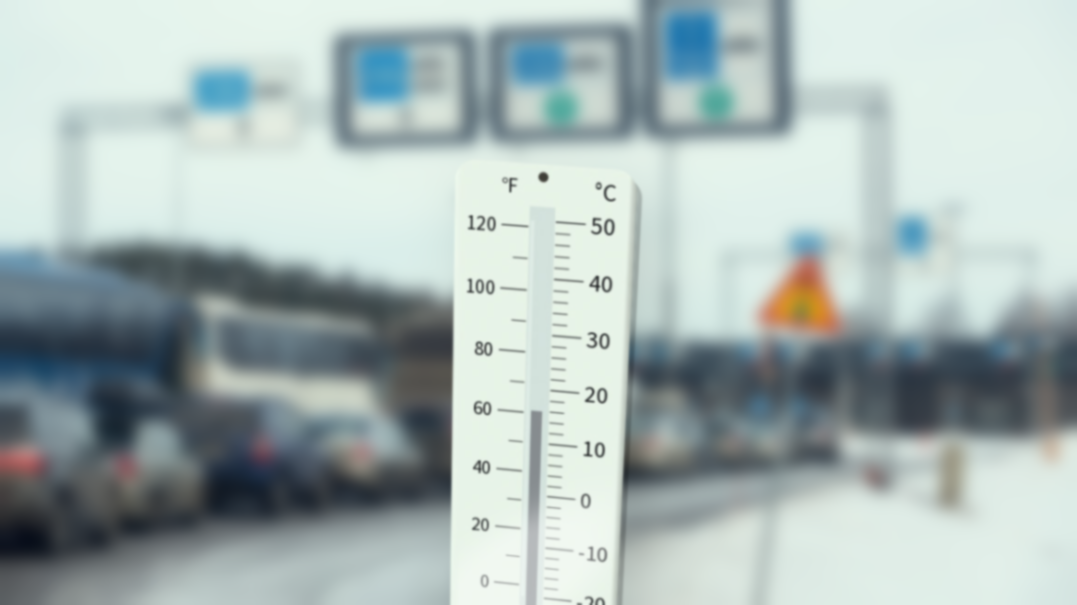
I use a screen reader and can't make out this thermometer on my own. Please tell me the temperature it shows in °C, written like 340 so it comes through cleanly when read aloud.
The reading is 16
